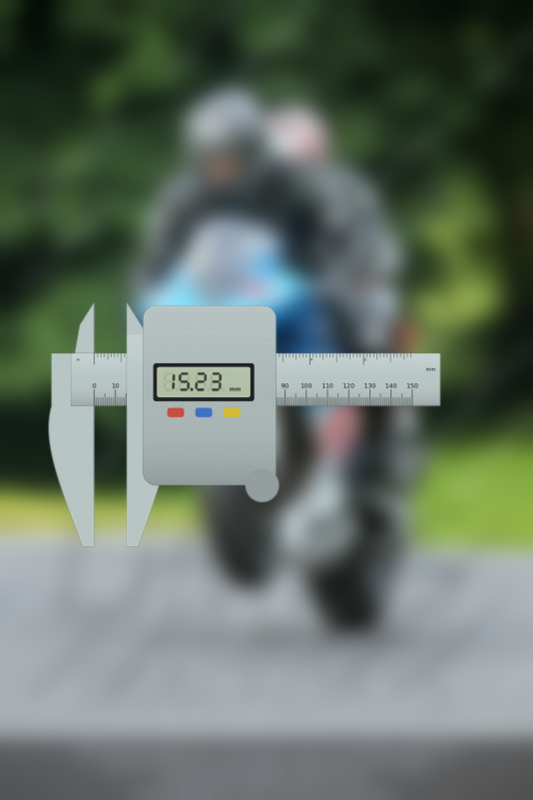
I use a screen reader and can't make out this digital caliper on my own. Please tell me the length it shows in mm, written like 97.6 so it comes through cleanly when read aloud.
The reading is 15.23
